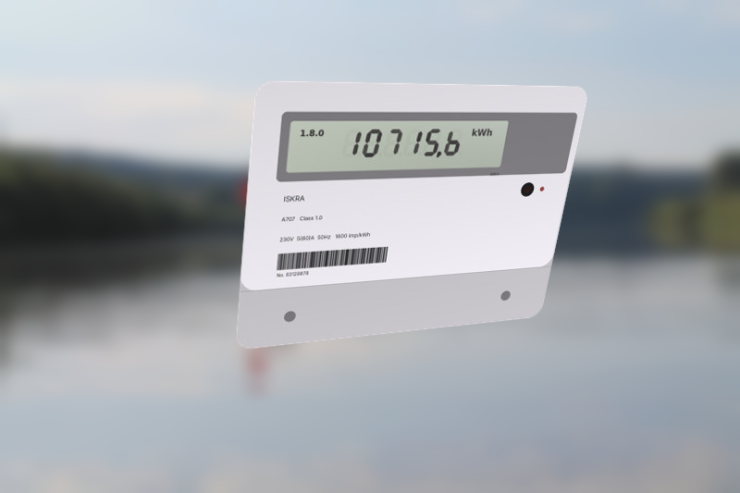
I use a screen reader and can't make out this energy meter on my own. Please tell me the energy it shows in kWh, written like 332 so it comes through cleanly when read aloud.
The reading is 10715.6
